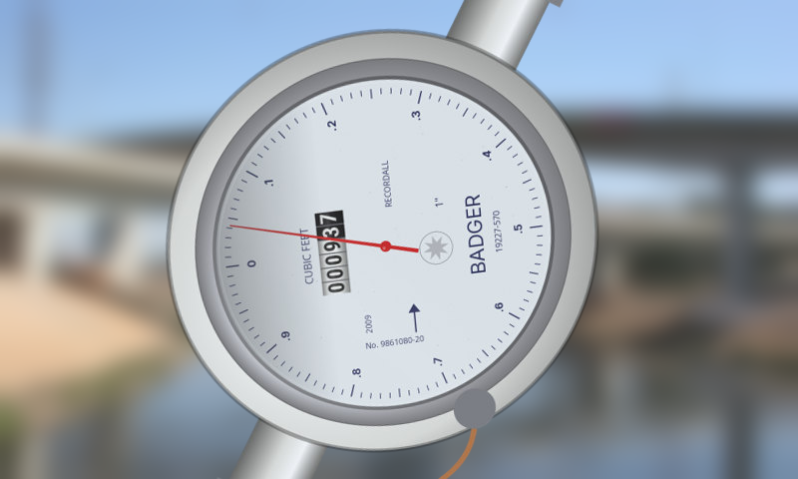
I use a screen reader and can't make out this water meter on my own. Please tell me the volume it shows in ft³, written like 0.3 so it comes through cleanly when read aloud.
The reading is 937.04
